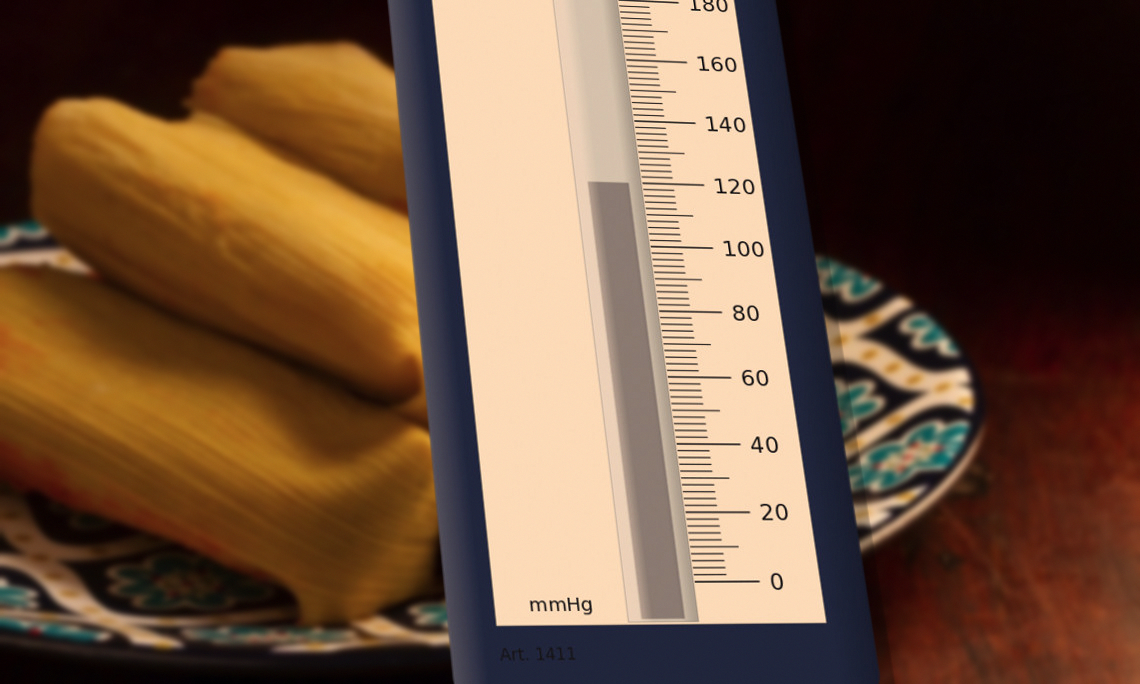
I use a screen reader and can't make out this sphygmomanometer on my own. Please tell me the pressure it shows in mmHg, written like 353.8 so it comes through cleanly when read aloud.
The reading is 120
